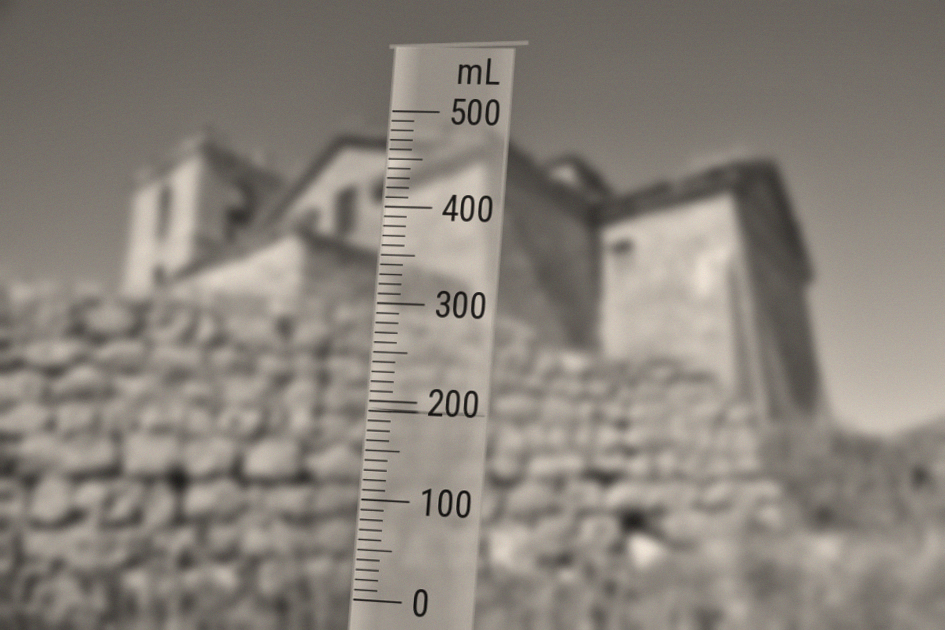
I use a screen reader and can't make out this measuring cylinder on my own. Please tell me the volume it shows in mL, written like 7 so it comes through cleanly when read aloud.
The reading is 190
